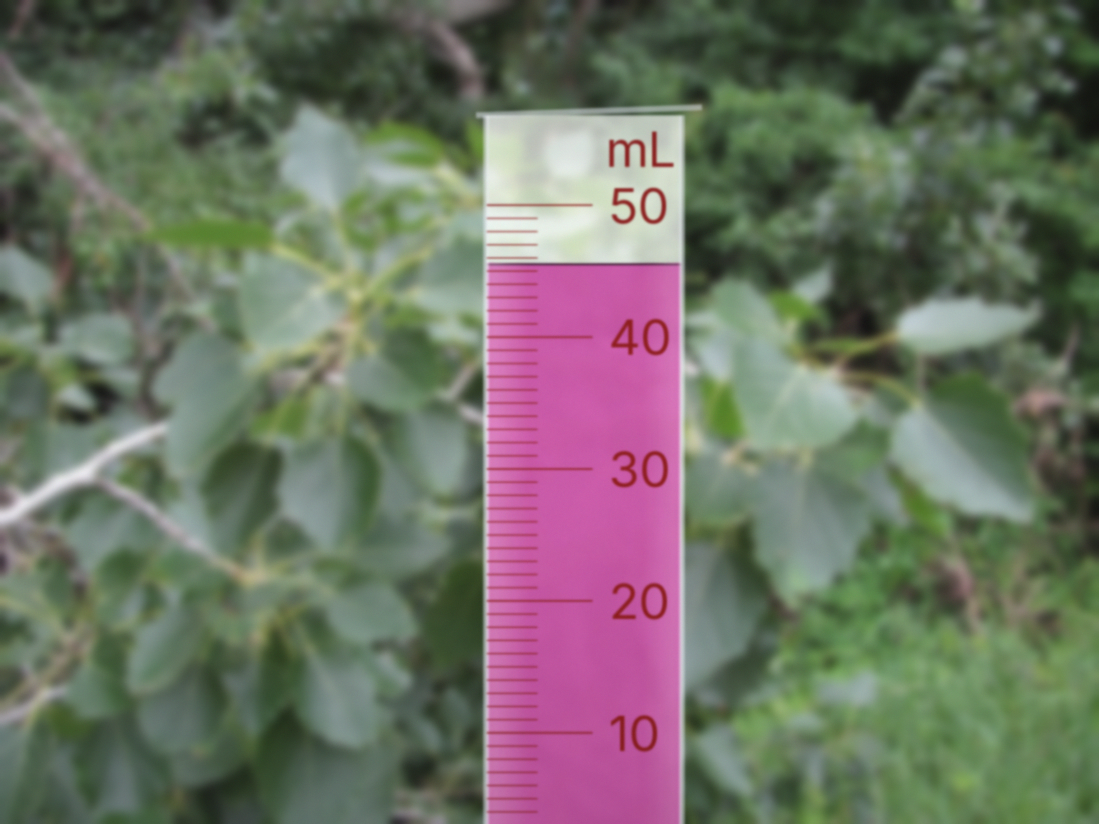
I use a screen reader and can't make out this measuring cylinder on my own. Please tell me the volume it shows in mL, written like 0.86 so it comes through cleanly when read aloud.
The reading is 45.5
